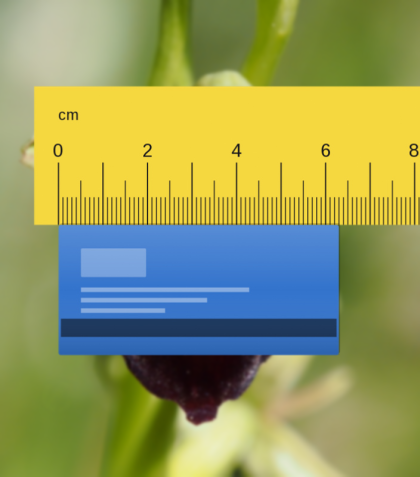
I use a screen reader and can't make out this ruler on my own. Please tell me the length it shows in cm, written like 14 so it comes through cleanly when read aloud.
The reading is 6.3
